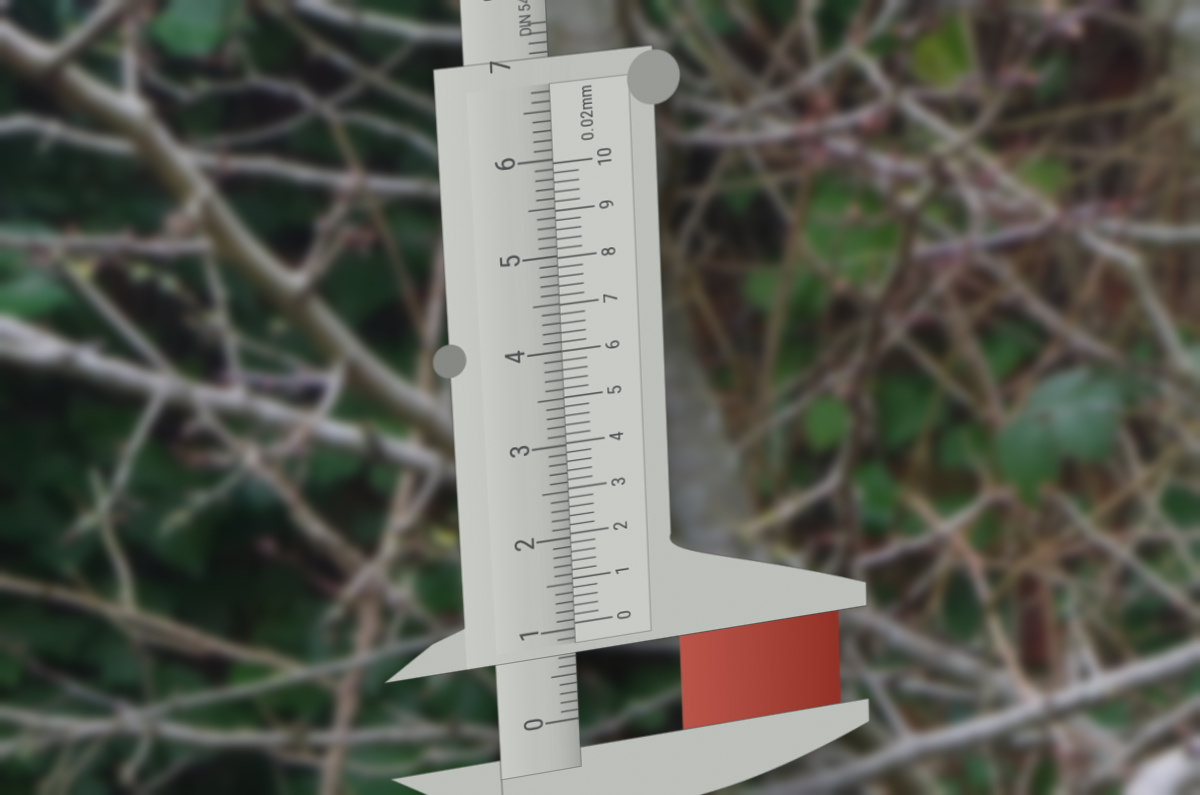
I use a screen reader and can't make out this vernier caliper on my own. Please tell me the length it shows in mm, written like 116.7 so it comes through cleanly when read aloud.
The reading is 10.6
